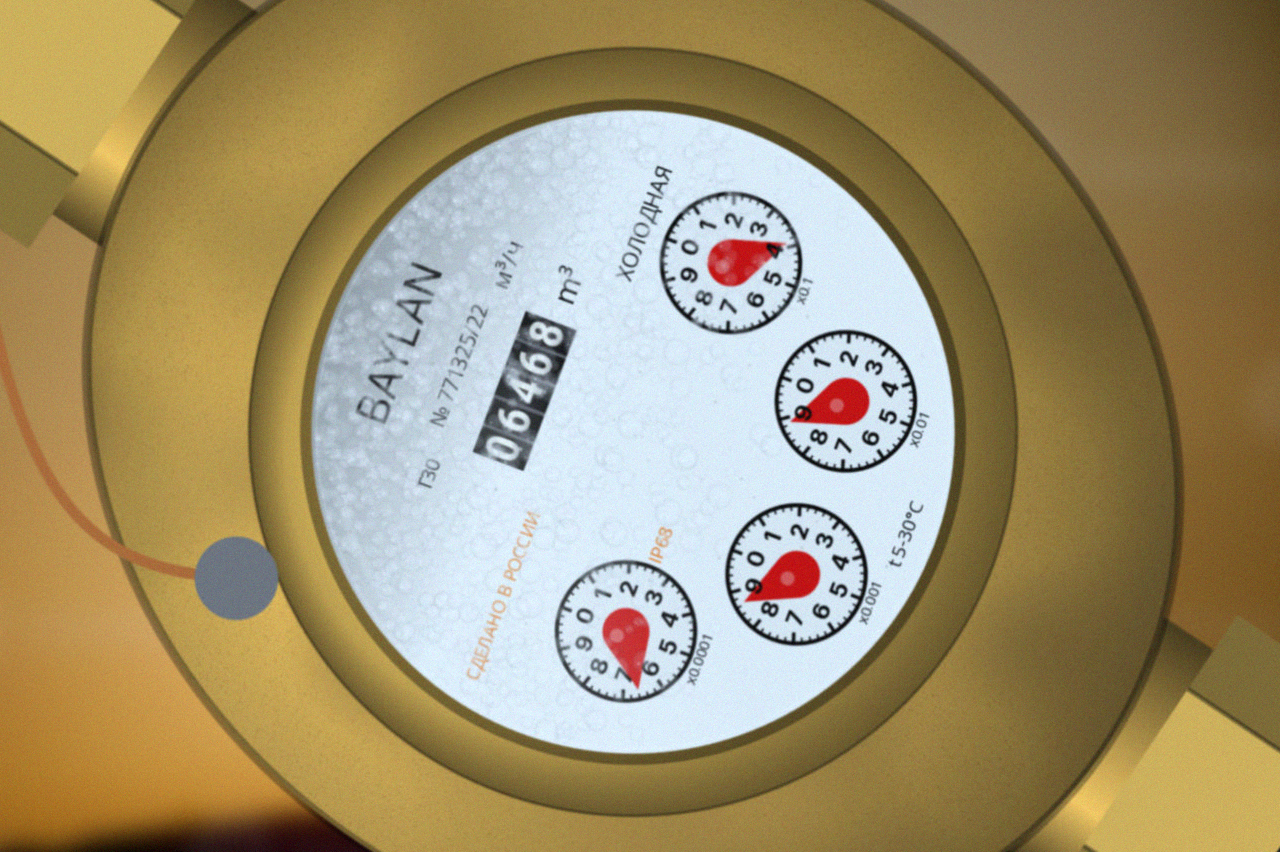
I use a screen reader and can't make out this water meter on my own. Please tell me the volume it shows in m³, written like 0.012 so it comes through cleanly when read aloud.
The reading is 6468.3886
